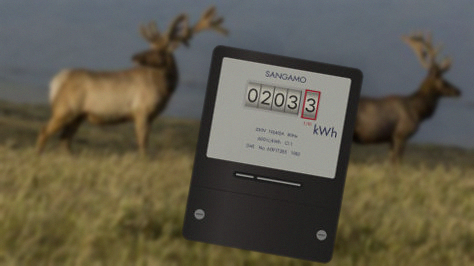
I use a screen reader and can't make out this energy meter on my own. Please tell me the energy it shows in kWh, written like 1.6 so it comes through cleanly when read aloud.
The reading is 203.3
